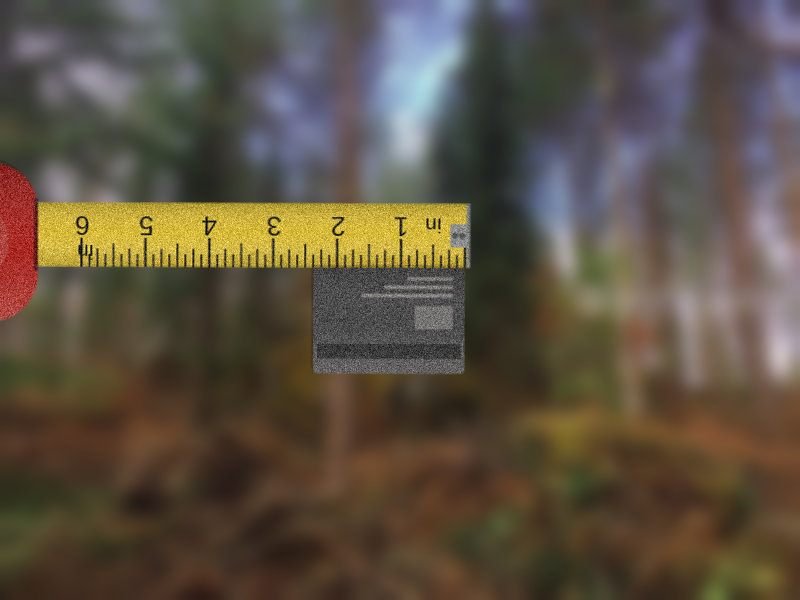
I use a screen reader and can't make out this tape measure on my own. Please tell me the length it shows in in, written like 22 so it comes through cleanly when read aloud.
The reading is 2.375
